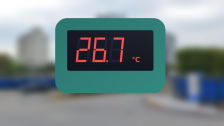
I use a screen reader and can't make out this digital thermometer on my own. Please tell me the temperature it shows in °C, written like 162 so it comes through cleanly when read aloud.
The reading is 26.7
